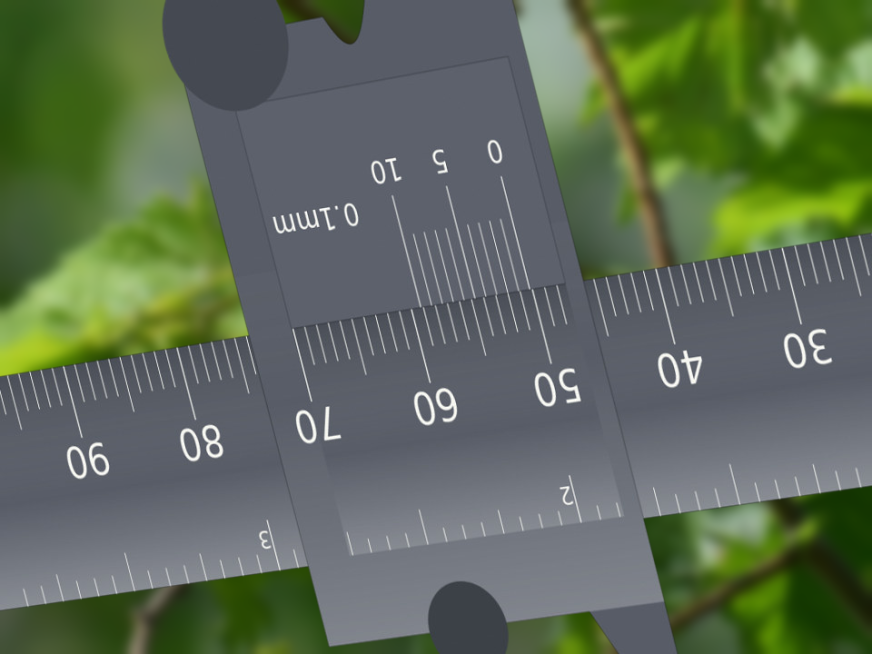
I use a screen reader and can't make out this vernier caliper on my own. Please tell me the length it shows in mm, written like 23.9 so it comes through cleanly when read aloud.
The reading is 50.2
